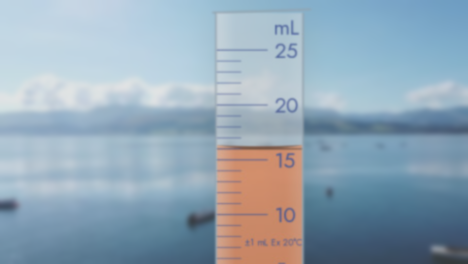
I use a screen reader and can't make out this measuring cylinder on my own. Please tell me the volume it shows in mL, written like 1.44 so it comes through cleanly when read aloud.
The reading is 16
